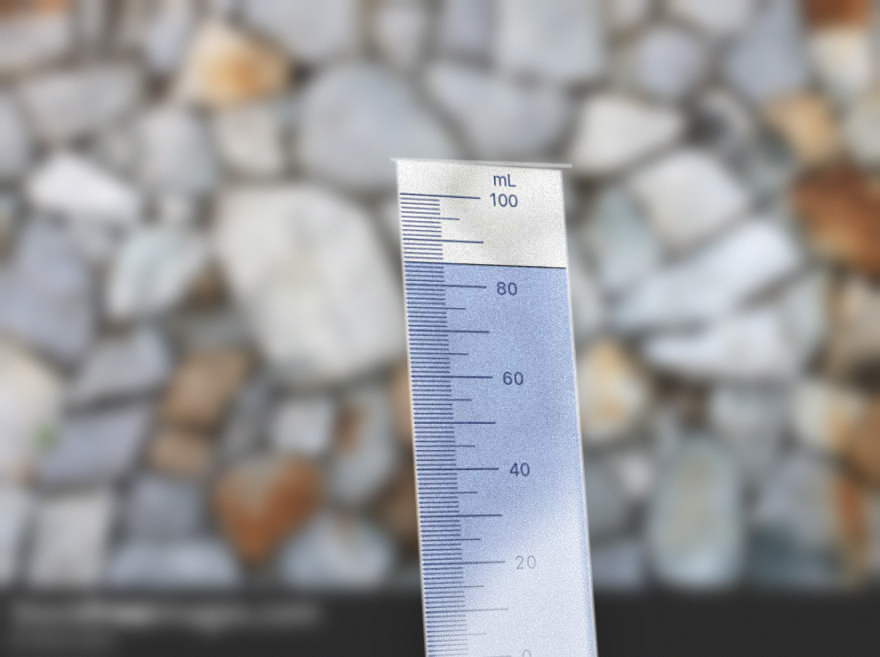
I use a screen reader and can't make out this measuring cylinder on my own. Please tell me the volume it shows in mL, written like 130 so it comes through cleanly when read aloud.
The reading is 85
